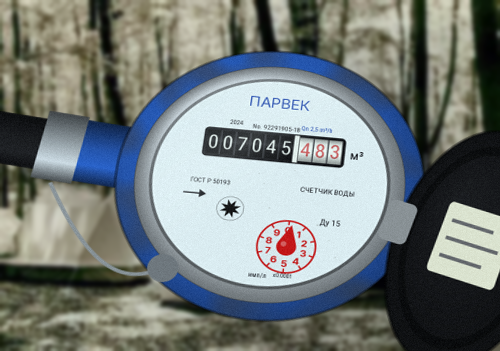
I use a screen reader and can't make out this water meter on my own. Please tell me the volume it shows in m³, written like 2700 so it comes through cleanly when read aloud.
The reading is 7045.4830
